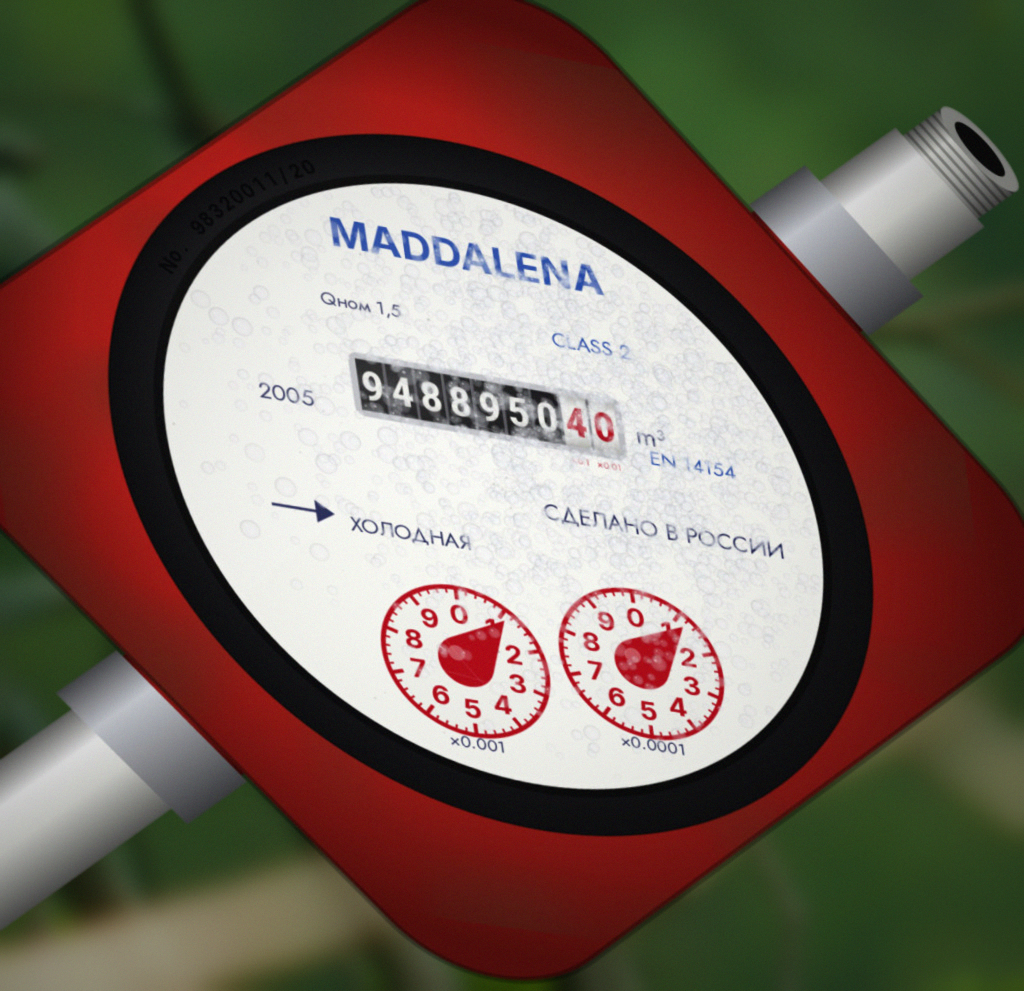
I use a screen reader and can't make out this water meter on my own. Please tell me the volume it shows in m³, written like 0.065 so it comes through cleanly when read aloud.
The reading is 9488950.4011
